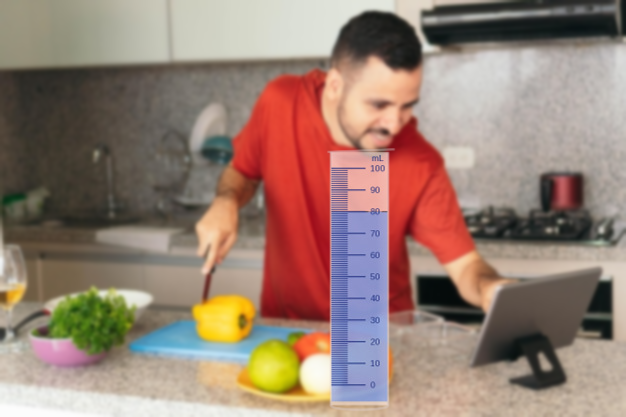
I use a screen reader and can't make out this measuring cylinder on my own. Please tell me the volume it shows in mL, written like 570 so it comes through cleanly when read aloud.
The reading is 80
